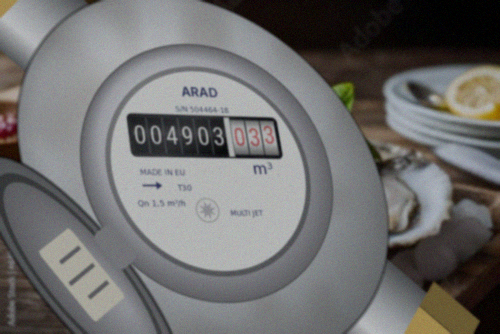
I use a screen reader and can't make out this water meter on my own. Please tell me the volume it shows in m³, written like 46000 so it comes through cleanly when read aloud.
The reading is 4903.033
